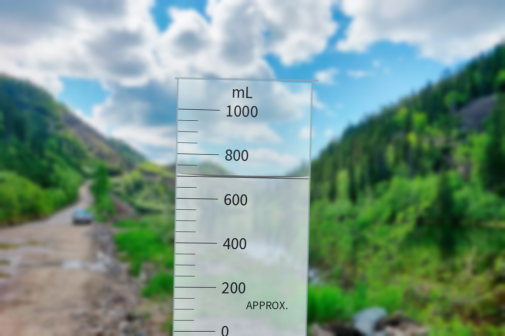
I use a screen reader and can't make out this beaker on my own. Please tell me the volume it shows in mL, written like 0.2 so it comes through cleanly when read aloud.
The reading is 700
